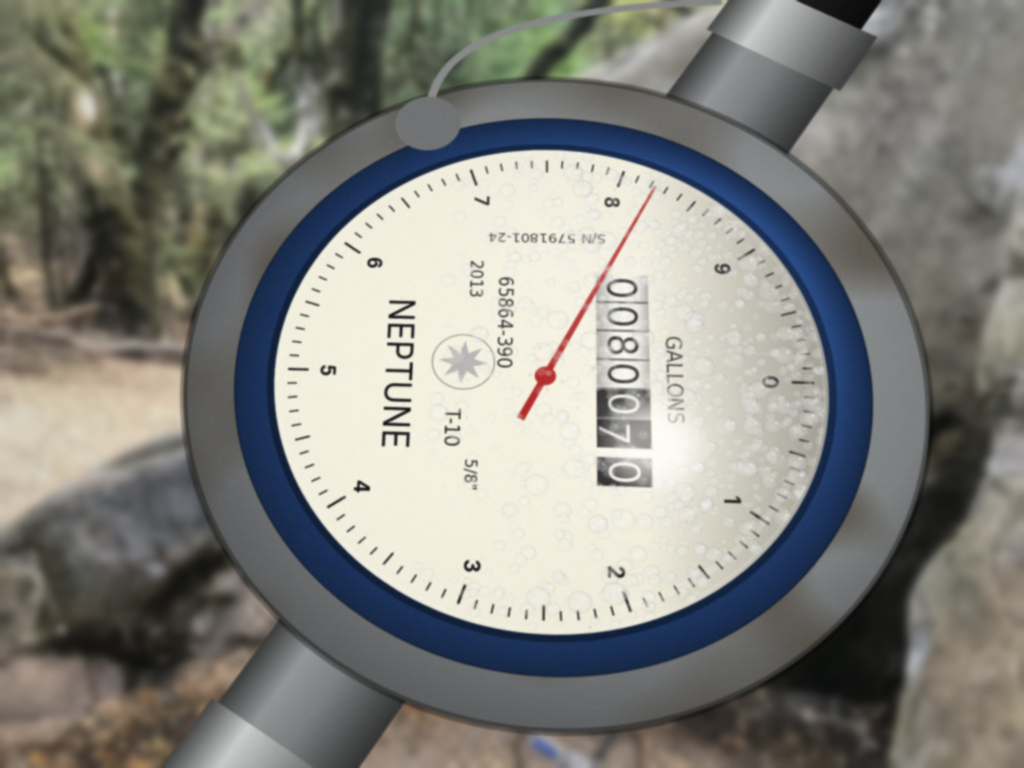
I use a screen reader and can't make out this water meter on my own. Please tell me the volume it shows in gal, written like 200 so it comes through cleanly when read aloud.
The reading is 80068.2
